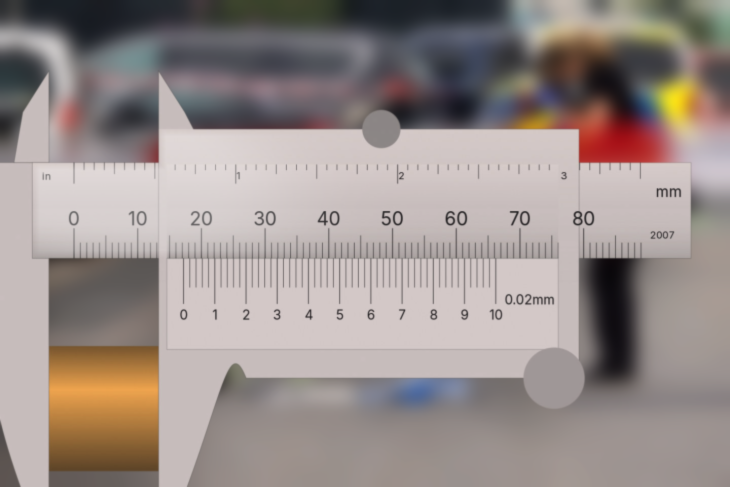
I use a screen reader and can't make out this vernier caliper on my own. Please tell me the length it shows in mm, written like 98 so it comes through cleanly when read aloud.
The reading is 17.2
